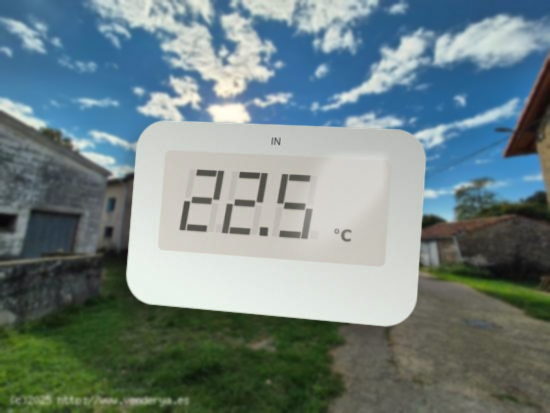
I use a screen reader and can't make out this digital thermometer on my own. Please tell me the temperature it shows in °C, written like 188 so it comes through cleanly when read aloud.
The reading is 22.5
